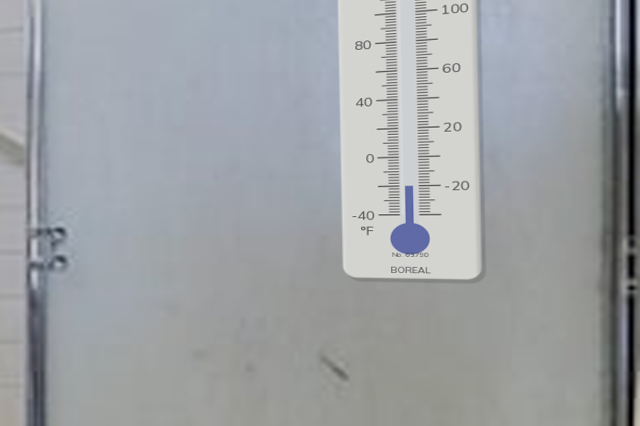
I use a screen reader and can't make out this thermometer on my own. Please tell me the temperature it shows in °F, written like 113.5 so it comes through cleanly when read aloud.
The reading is -20
